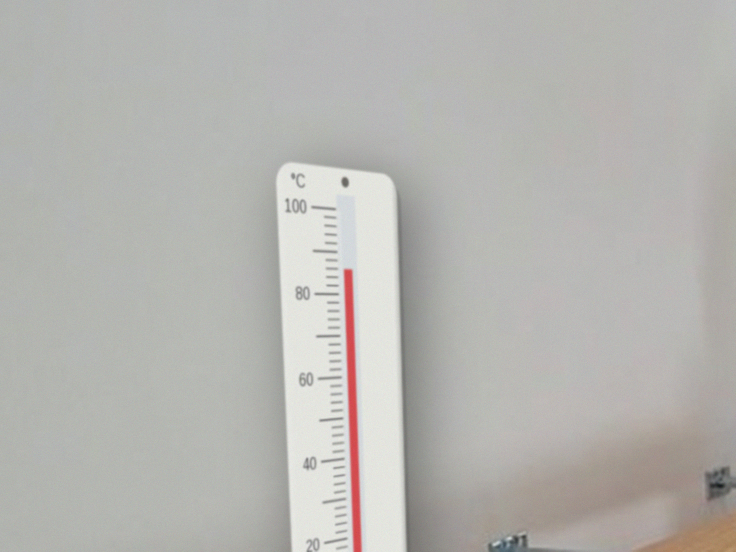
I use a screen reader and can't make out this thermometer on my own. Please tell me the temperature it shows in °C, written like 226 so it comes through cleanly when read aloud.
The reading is 86
